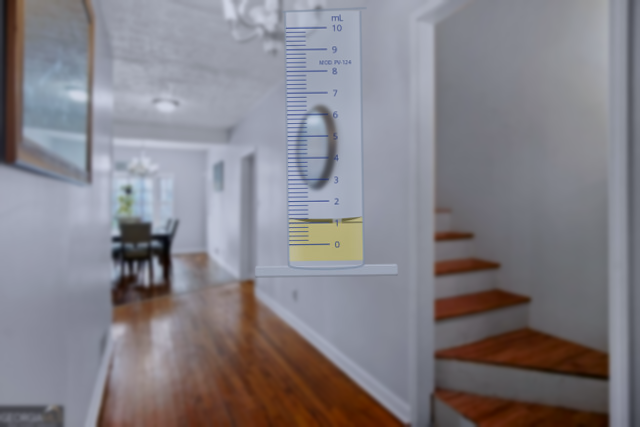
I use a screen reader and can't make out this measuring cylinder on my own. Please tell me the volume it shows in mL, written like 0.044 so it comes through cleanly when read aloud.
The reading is 1
